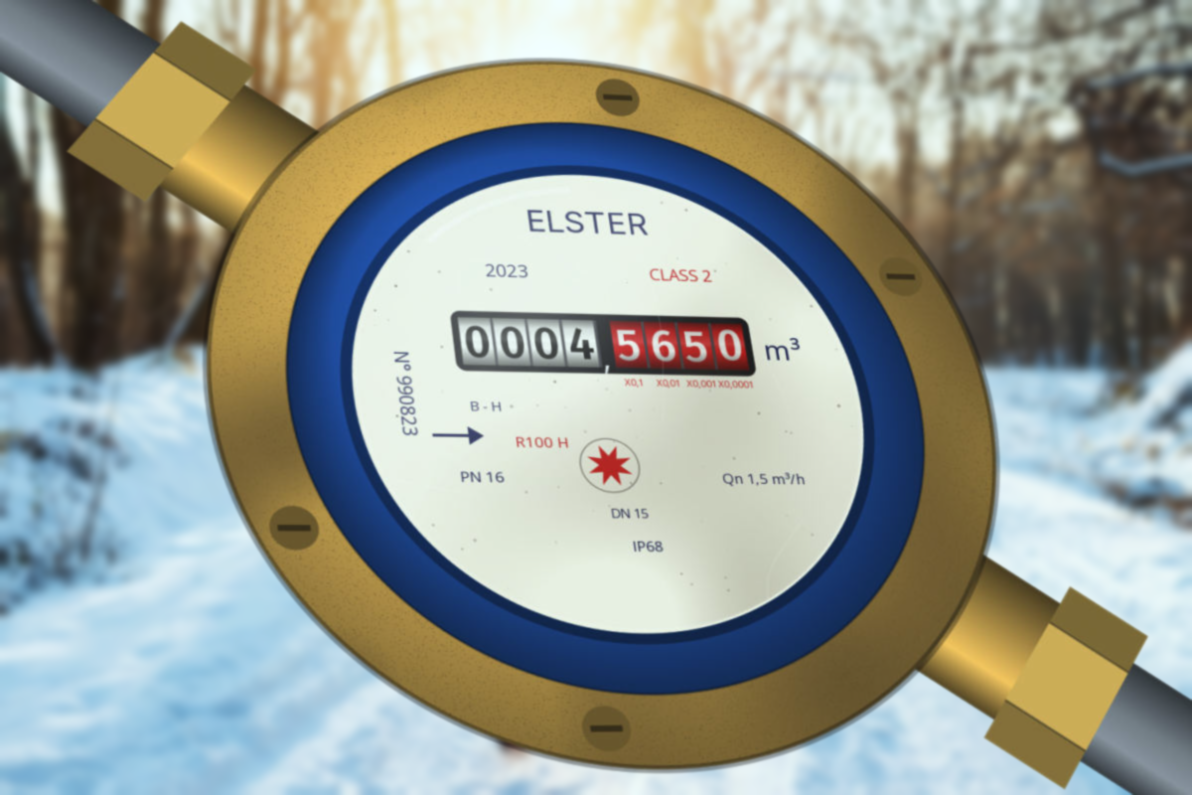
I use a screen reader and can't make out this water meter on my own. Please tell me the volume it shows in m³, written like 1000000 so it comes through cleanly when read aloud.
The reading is 4.5650
